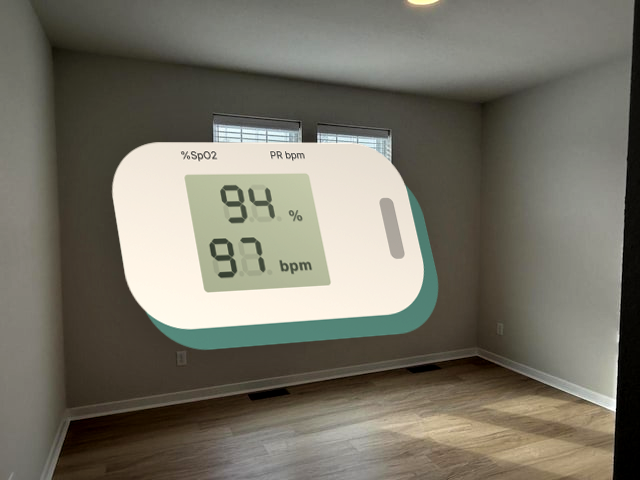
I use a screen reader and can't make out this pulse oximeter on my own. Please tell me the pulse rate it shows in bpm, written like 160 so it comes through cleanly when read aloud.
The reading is 97
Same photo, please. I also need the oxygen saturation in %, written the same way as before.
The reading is 94
